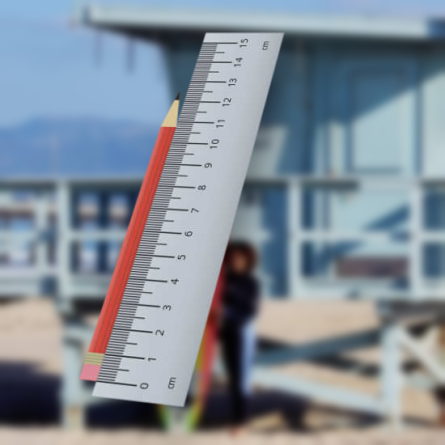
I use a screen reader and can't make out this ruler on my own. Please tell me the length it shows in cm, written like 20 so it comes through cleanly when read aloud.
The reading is 12.5
